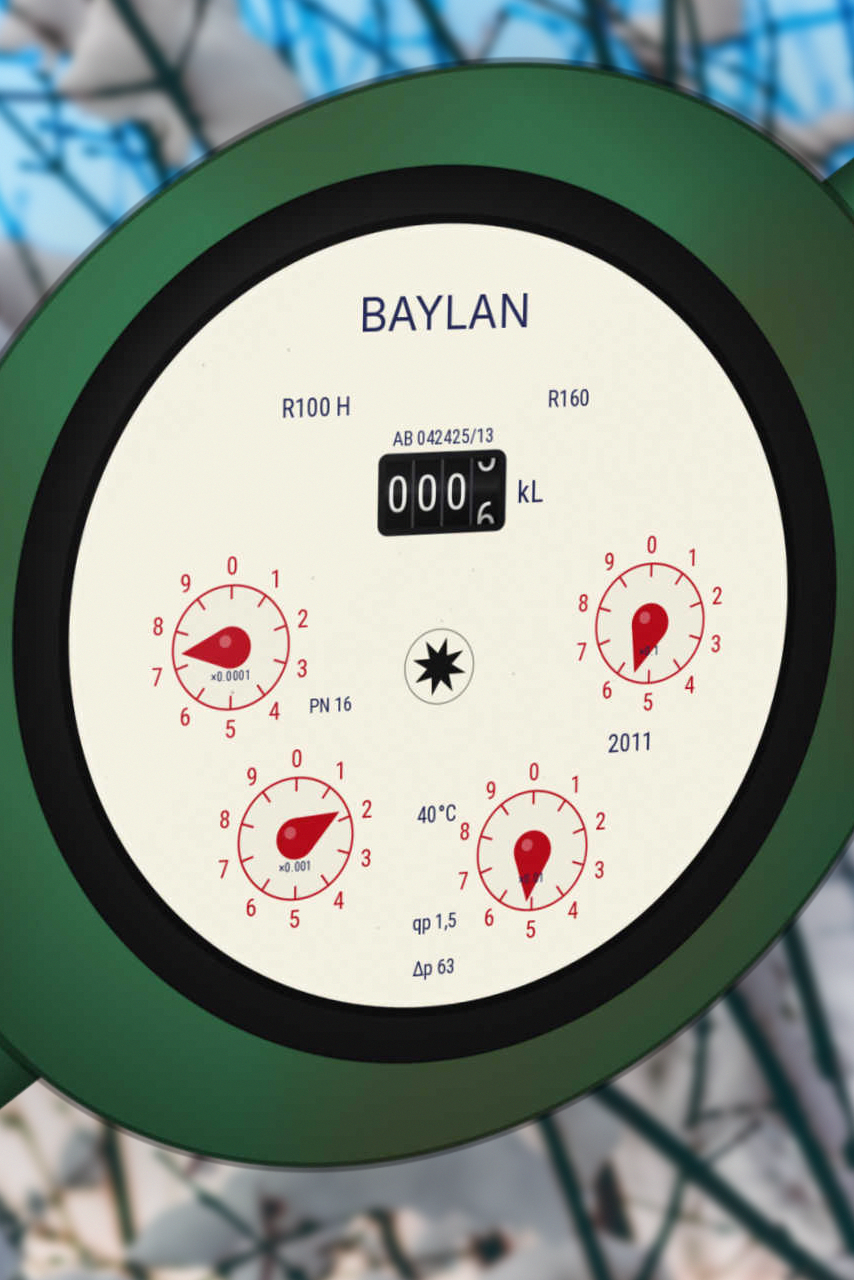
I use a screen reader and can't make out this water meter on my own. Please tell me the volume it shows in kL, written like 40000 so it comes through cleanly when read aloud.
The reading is 5.5517
